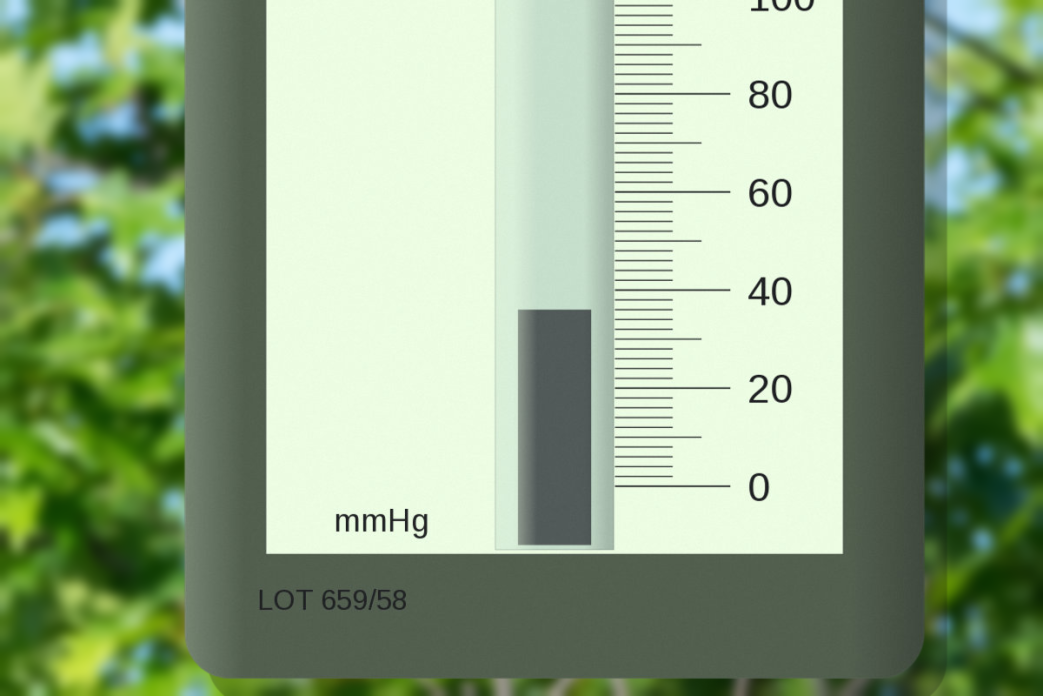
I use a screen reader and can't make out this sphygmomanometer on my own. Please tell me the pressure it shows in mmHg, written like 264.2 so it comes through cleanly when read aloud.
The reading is 36
